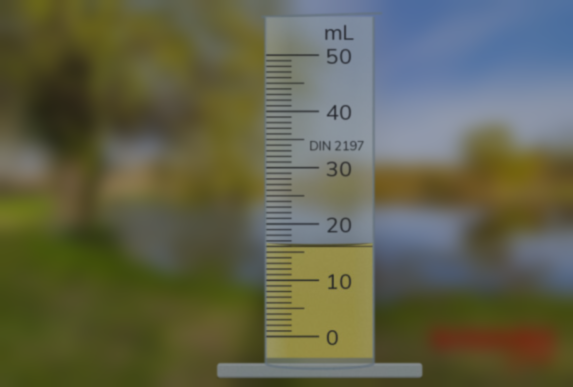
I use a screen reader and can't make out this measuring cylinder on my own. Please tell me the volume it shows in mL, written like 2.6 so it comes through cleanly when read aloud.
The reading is 16
